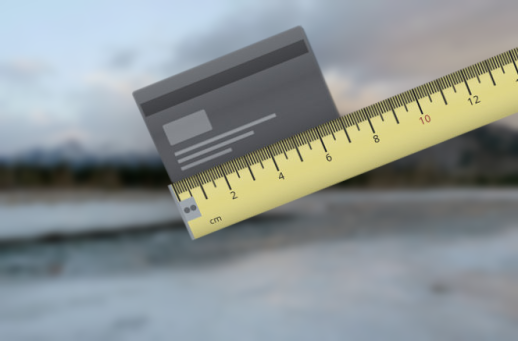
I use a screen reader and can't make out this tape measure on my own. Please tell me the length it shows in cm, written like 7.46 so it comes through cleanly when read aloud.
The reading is 7
